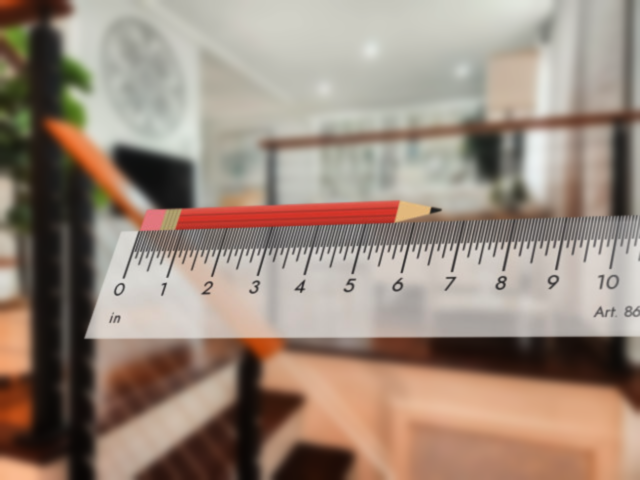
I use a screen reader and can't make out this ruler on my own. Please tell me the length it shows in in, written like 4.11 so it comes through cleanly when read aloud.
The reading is 6.5
